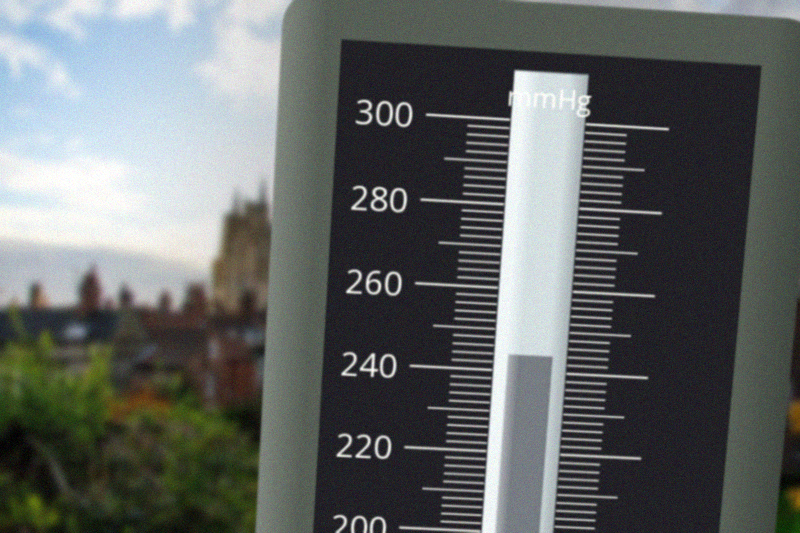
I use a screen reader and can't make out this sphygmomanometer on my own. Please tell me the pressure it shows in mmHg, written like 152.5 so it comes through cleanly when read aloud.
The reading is 244
